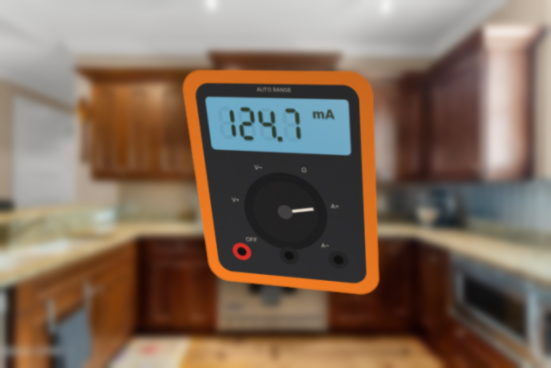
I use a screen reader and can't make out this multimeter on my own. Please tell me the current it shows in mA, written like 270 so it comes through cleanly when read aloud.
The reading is 124.7
